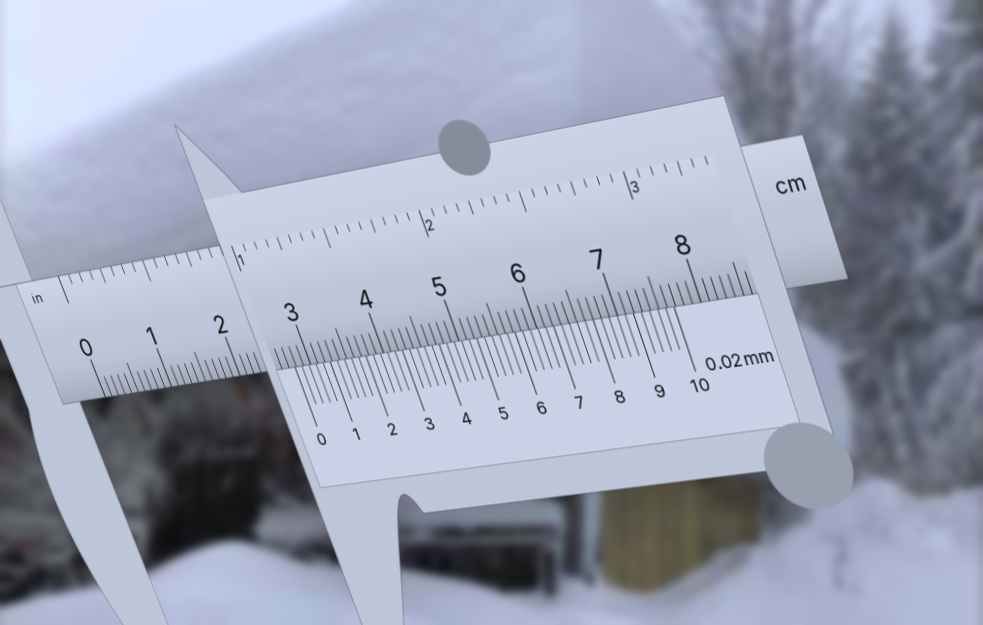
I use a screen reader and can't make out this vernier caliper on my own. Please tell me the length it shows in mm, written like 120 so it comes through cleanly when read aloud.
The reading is 27.8
